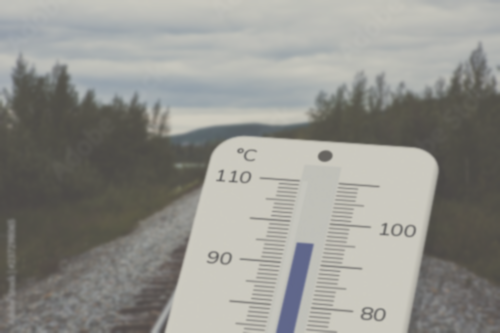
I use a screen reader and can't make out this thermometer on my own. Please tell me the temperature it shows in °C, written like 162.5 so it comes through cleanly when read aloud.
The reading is 95
